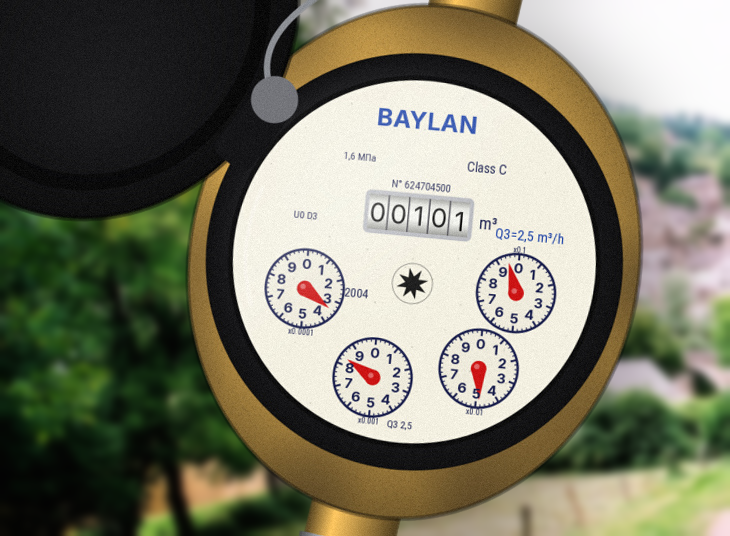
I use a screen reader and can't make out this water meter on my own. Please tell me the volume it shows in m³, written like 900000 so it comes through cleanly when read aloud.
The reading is 100.9483
